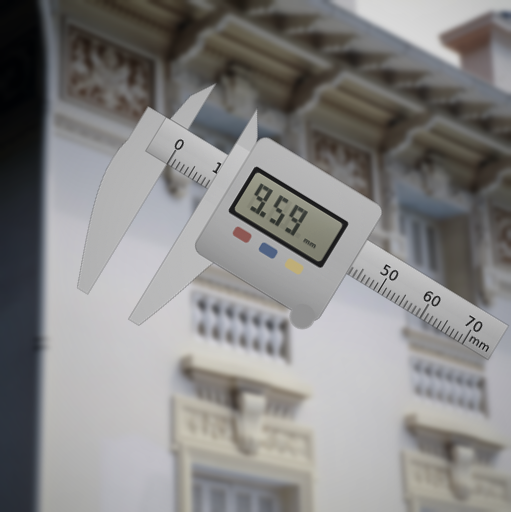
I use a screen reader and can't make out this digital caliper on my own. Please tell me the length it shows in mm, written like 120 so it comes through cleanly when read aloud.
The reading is 9.59
